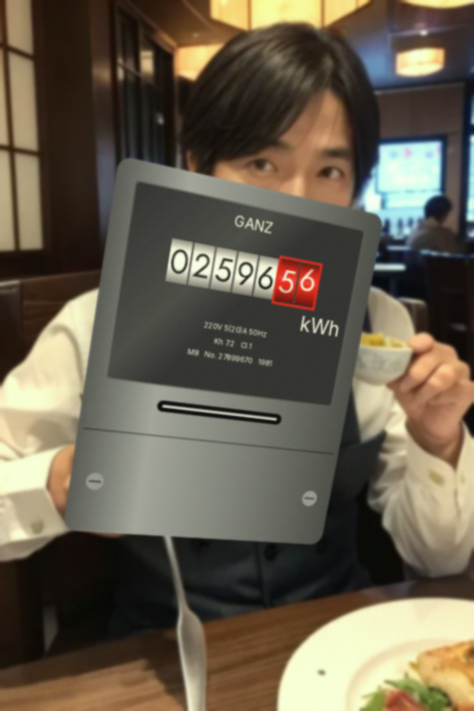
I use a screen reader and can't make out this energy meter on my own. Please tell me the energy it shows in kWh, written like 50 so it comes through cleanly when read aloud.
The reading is 2596.56
